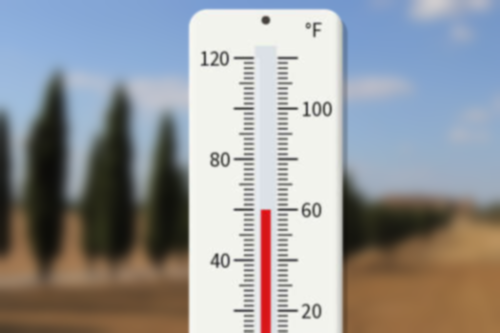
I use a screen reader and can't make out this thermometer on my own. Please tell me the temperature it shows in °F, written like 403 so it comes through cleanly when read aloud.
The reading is 60
